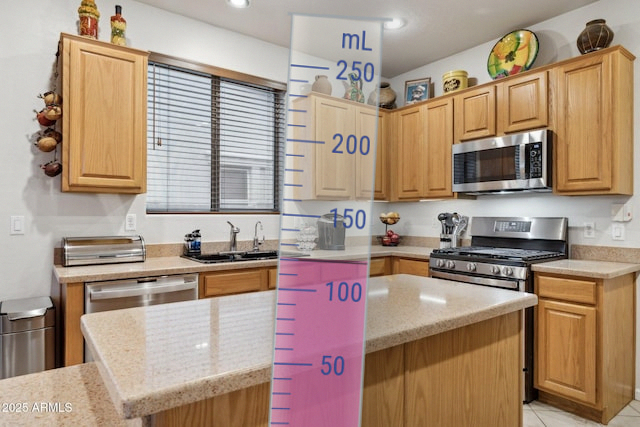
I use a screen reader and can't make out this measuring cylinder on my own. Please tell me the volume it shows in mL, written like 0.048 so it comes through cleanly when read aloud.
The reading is 120
